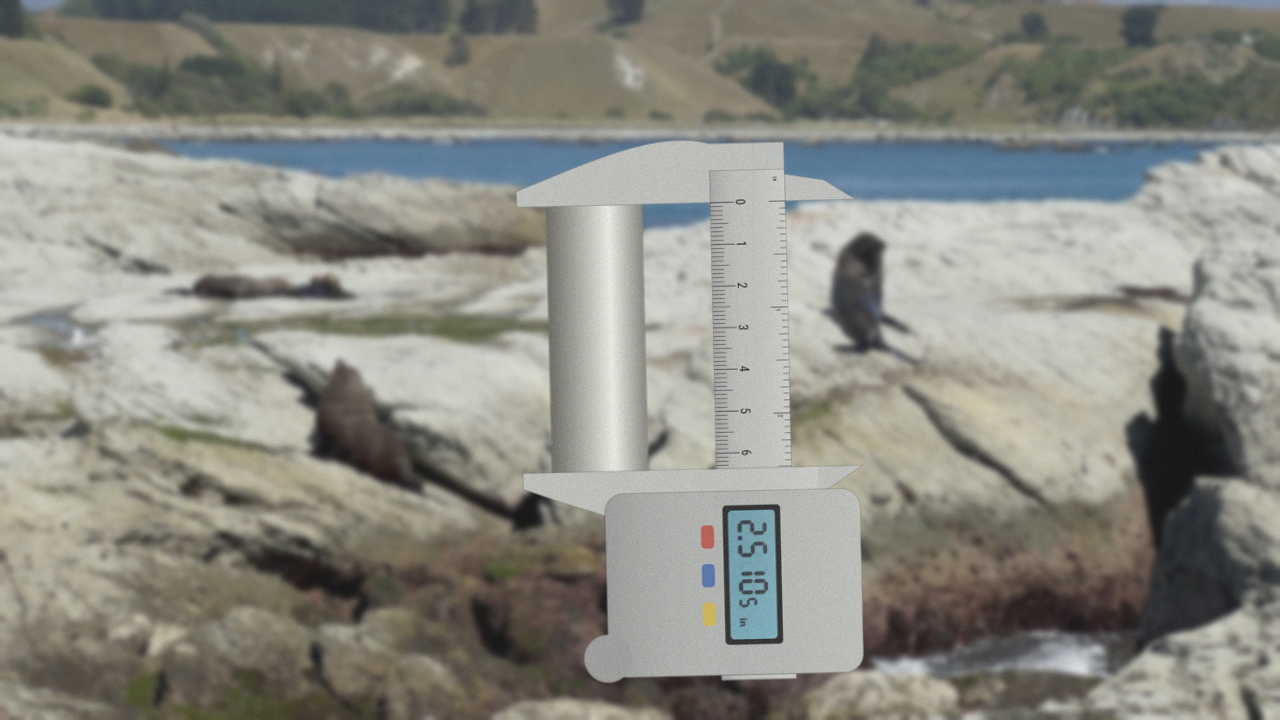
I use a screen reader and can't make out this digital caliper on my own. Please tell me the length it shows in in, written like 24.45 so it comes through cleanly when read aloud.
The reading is 2.5105
